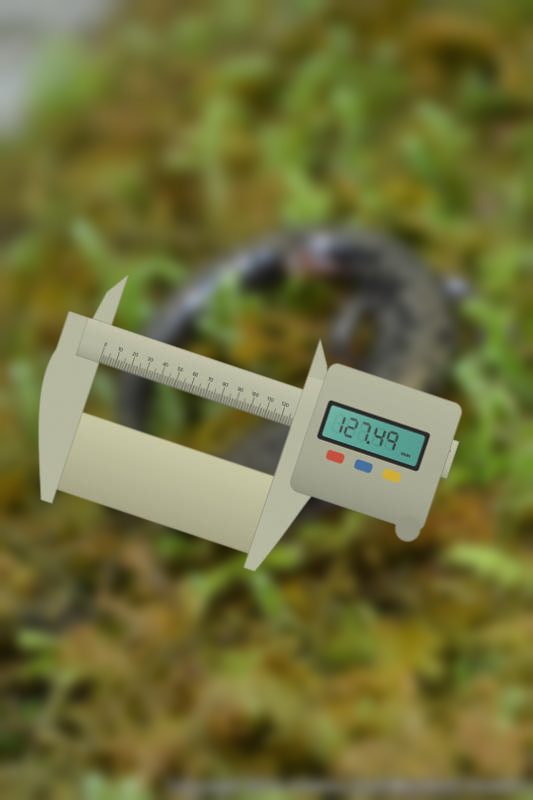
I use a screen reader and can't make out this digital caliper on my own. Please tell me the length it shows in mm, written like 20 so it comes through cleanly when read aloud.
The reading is 127.49
